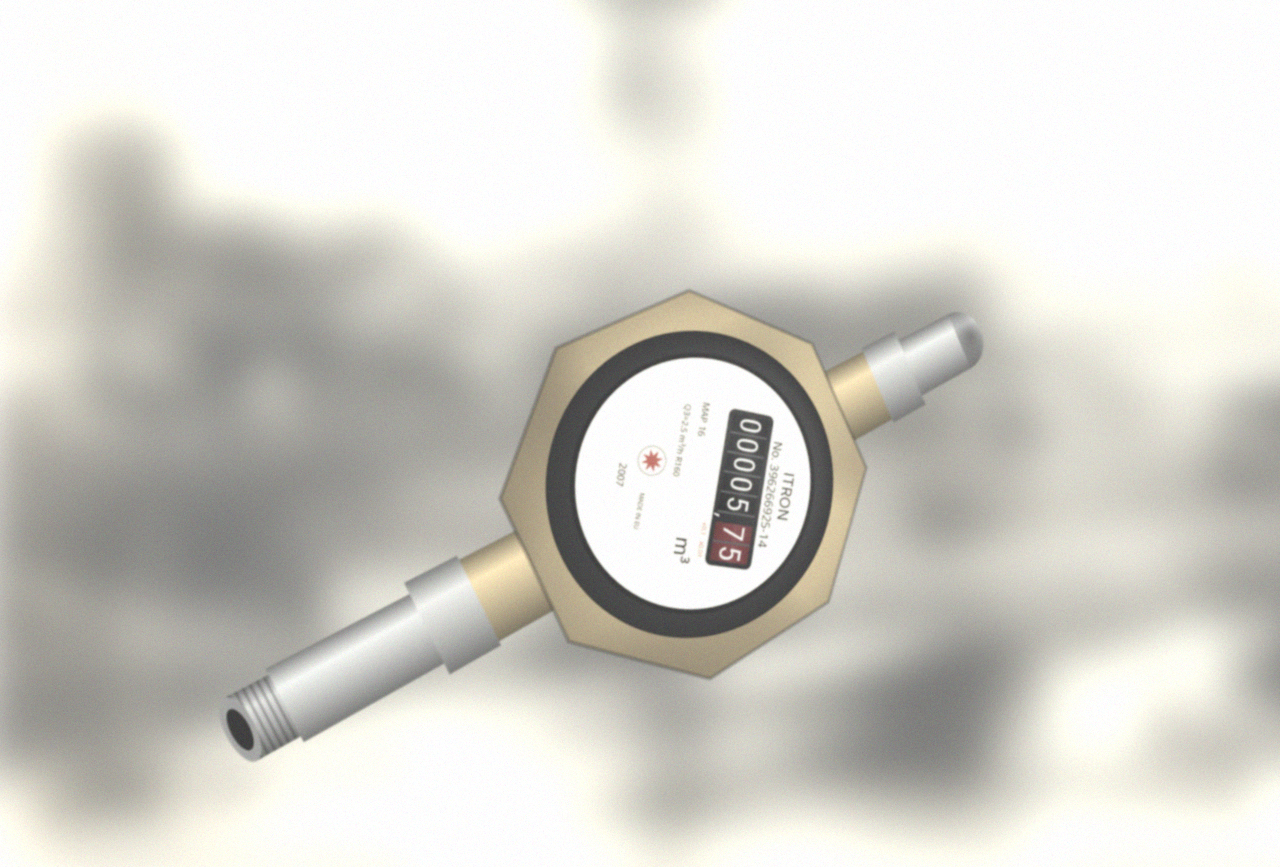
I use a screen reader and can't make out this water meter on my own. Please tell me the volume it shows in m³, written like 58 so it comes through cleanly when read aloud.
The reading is 5.75
